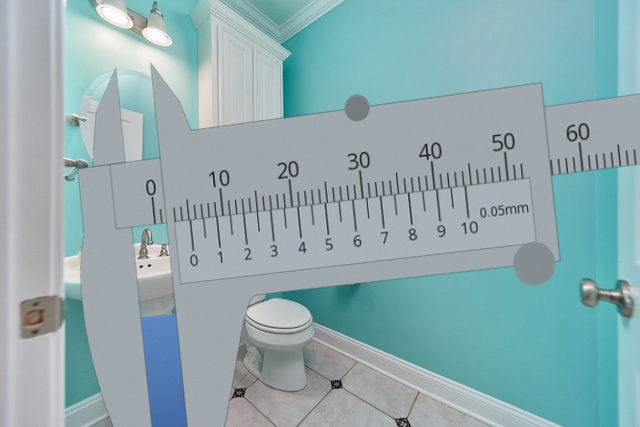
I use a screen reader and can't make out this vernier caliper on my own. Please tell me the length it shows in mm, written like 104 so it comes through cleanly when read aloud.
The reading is 5.2
